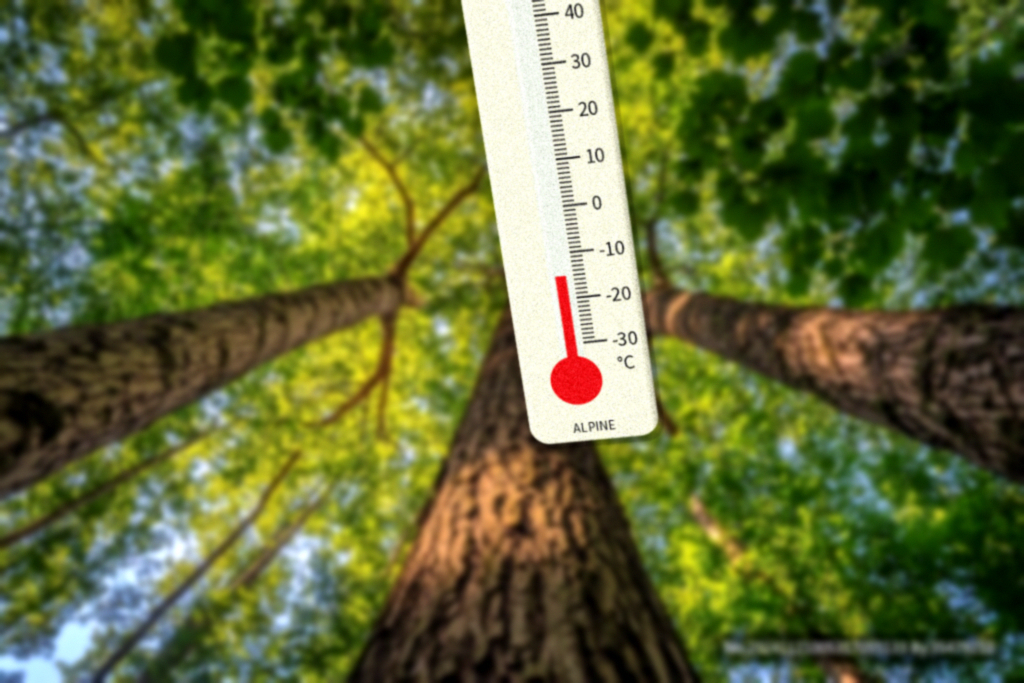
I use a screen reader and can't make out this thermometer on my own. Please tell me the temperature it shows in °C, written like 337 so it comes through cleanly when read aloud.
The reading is -15
